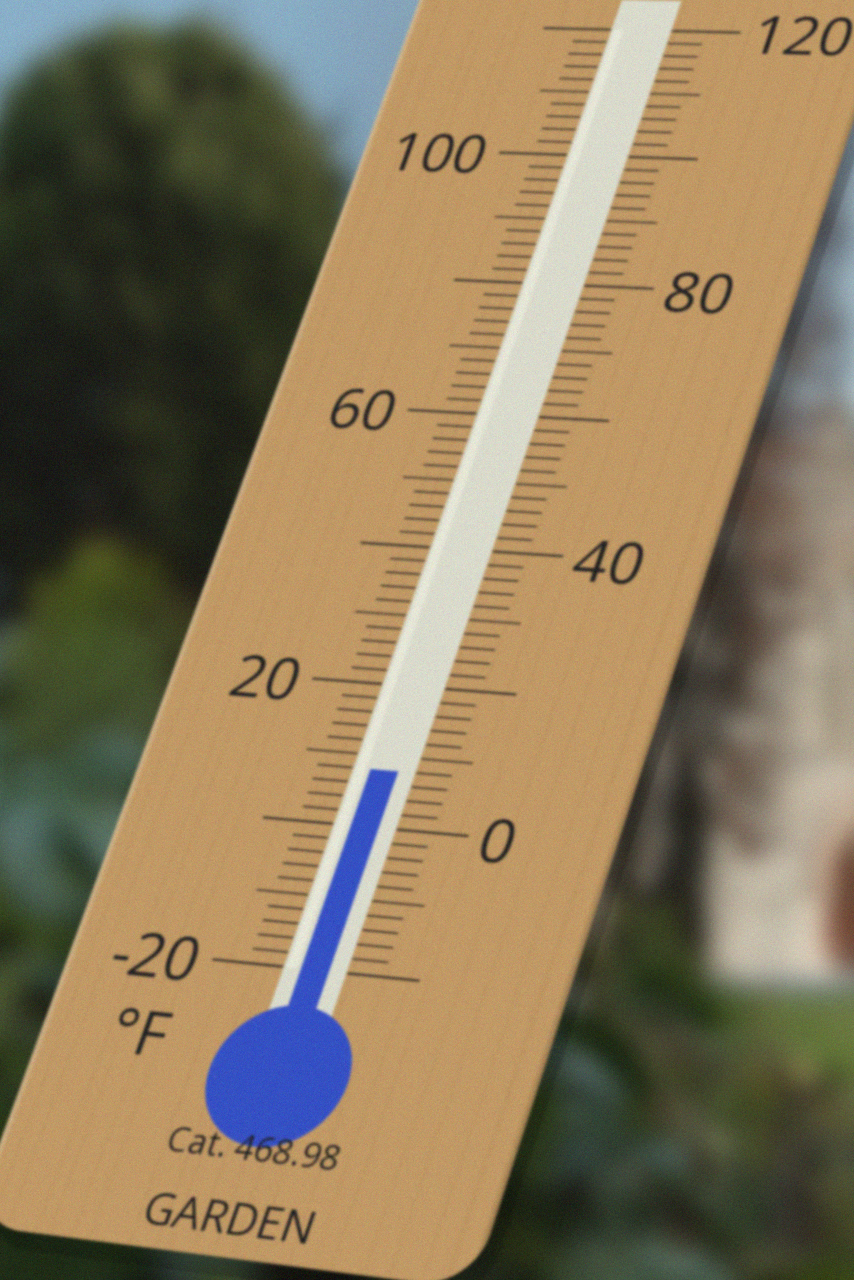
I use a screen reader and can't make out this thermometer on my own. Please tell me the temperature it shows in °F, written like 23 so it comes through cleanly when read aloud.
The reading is 8
